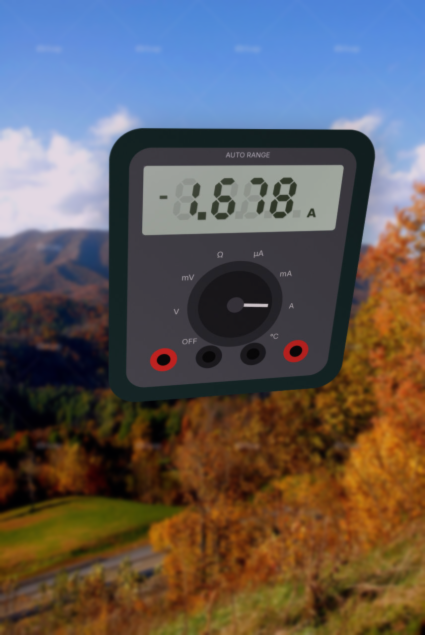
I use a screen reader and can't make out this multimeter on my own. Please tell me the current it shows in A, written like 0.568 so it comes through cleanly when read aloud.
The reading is -1.678
